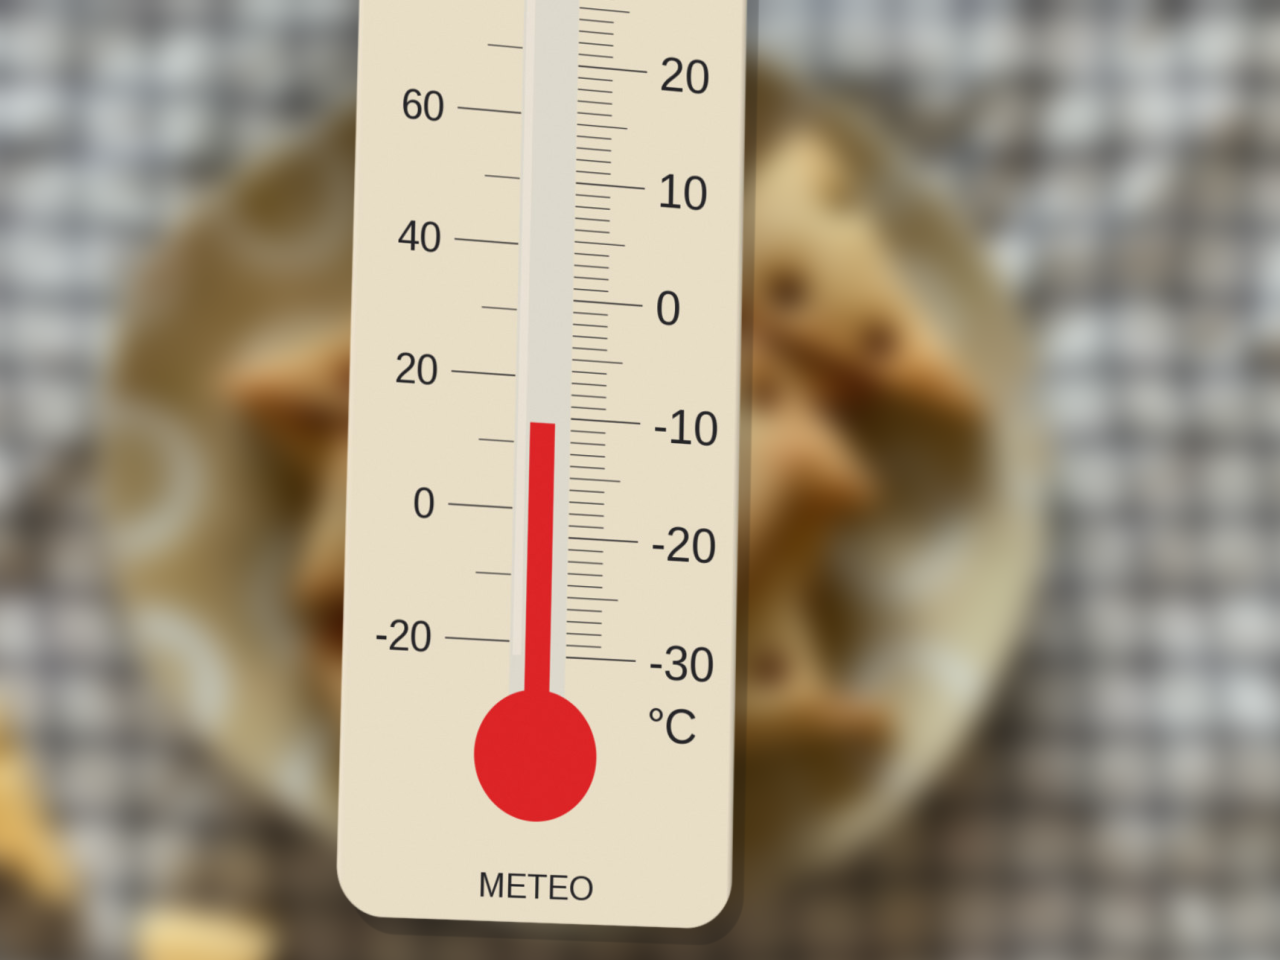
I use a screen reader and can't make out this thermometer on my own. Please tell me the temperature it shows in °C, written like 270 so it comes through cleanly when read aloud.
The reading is -10.5
